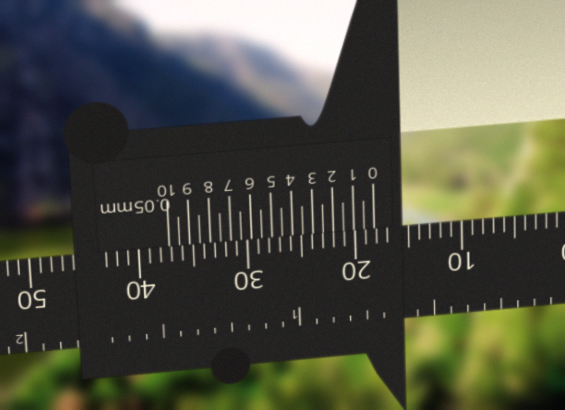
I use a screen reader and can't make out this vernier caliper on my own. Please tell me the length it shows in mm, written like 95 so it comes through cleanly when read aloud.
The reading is 18.2
